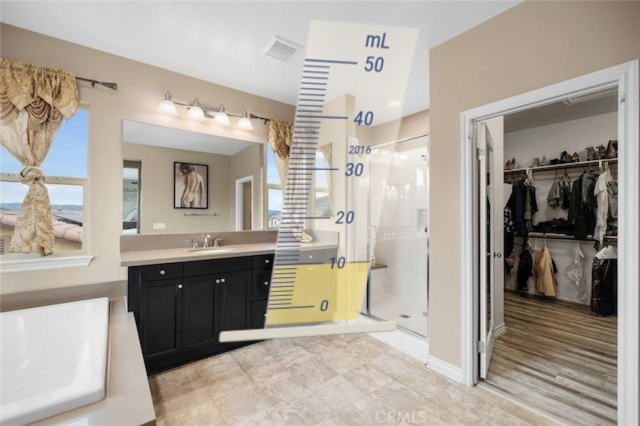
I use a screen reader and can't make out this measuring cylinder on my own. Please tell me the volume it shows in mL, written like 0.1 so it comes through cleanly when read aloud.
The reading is 10
